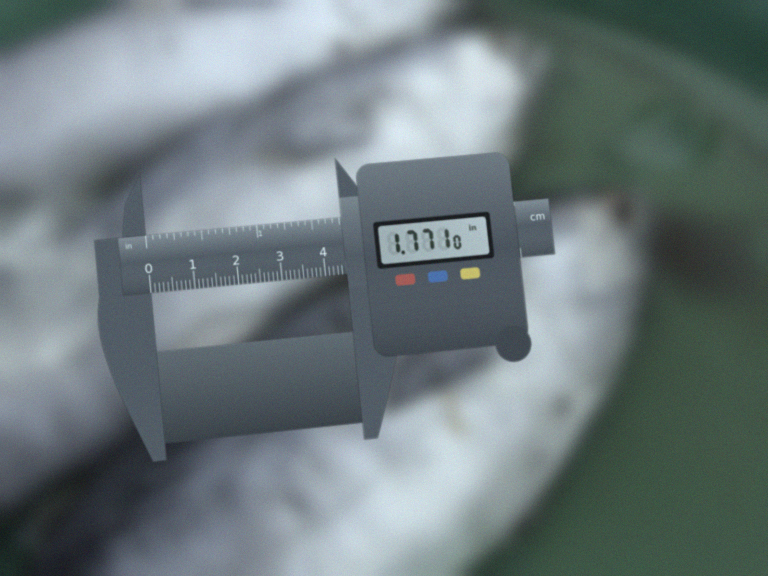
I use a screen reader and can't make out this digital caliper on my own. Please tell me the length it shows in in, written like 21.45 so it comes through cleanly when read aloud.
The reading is 1.7710
